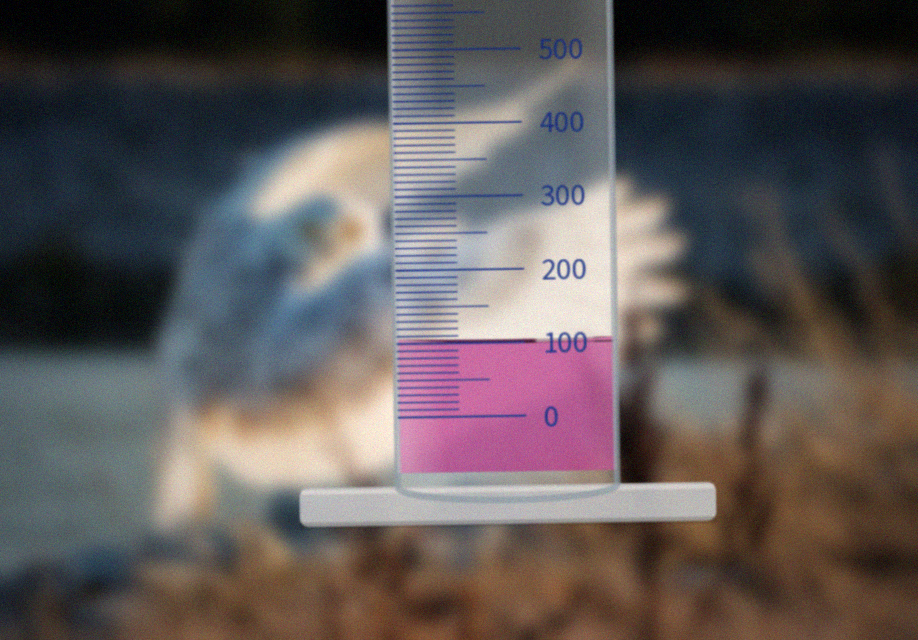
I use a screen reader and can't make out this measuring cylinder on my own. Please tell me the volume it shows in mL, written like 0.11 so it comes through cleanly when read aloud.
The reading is 100
